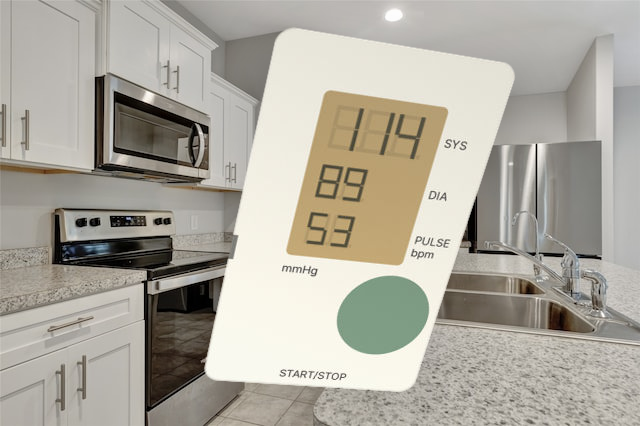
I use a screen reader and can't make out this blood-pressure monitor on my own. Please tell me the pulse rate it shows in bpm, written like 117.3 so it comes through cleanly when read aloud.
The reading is 53
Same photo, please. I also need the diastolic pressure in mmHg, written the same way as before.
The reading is 89
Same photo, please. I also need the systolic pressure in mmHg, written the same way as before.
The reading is 114
